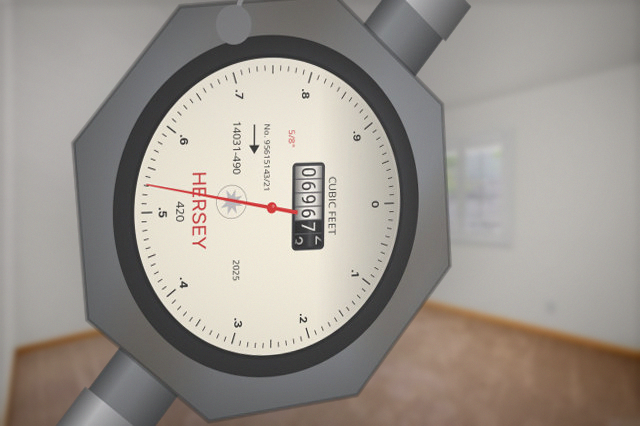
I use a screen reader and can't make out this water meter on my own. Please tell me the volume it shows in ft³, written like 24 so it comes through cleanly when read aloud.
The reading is 69672.53
